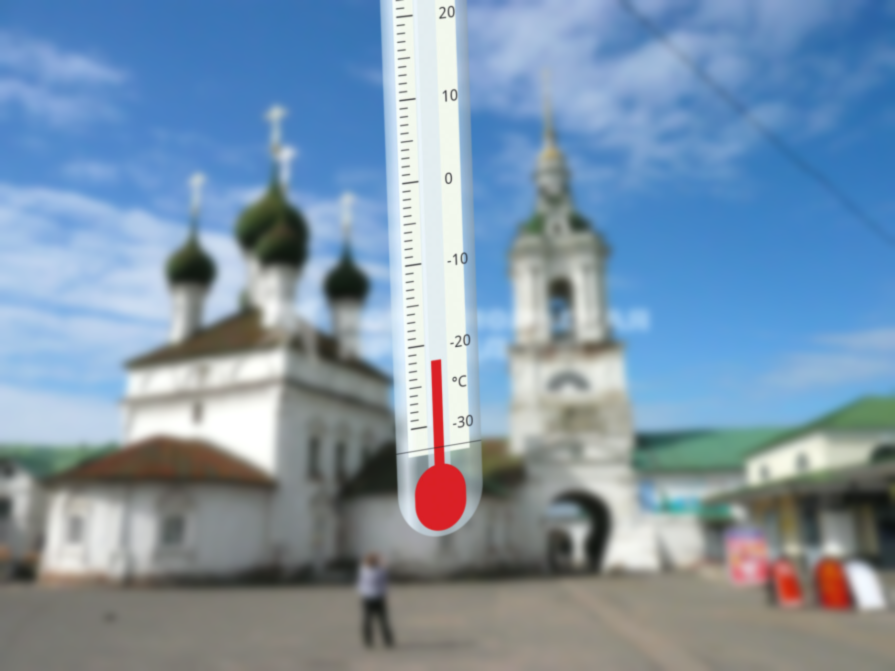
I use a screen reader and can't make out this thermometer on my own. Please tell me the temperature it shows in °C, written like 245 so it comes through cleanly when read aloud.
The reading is -22
